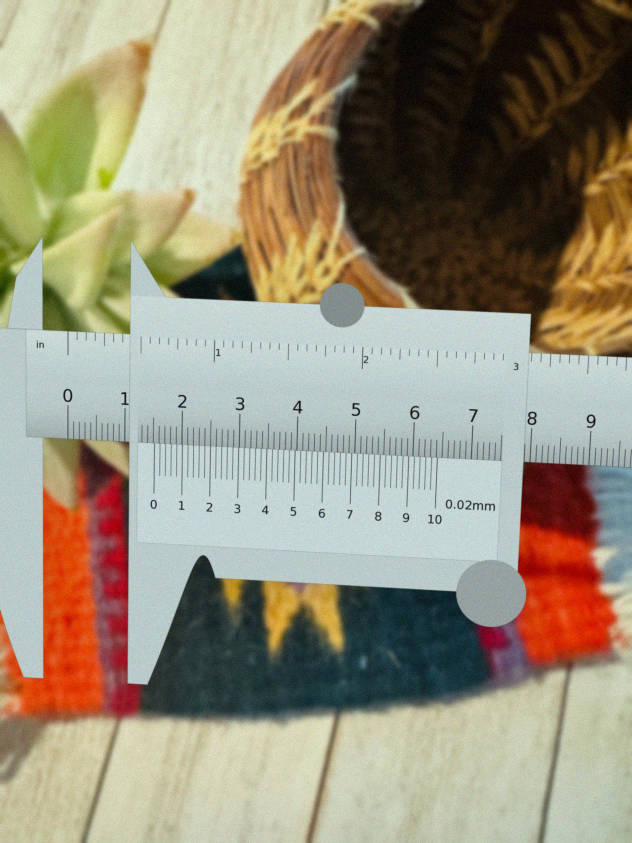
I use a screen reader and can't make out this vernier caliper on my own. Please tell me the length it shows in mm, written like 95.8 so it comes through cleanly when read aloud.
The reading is 15.2
